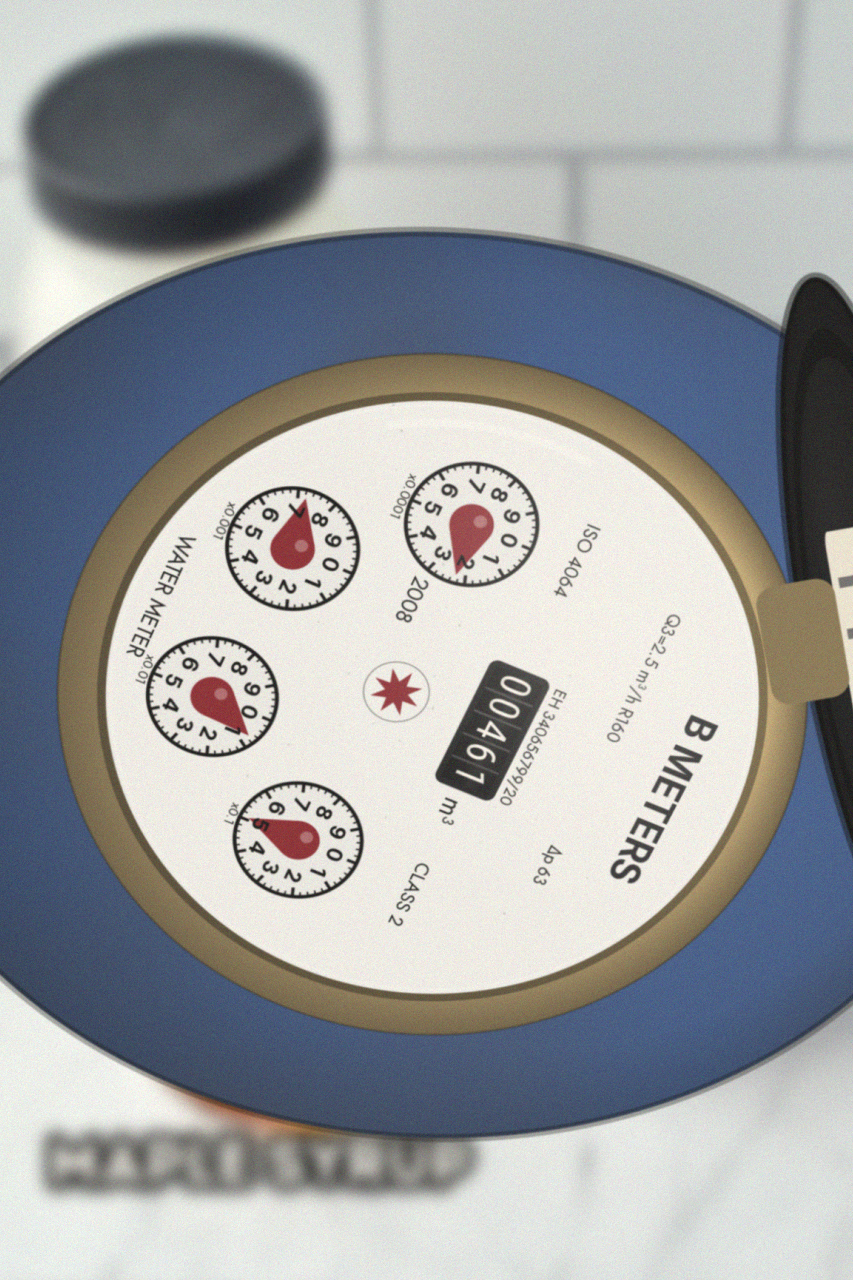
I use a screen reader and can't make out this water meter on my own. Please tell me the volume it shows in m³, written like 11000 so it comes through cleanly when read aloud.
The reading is 461.5072
